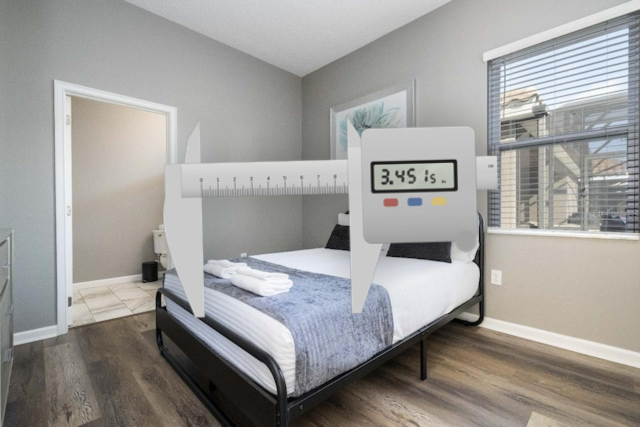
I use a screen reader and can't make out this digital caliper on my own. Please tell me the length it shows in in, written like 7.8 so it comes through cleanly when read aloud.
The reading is 3.4515
